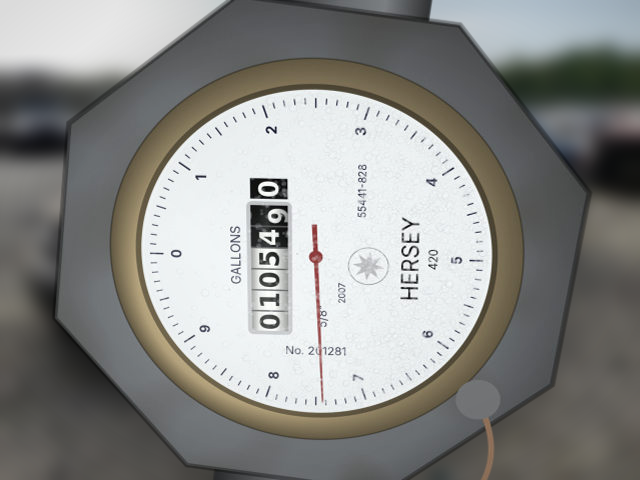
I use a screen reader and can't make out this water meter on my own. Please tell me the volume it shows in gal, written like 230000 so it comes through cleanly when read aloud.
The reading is 105487.4
